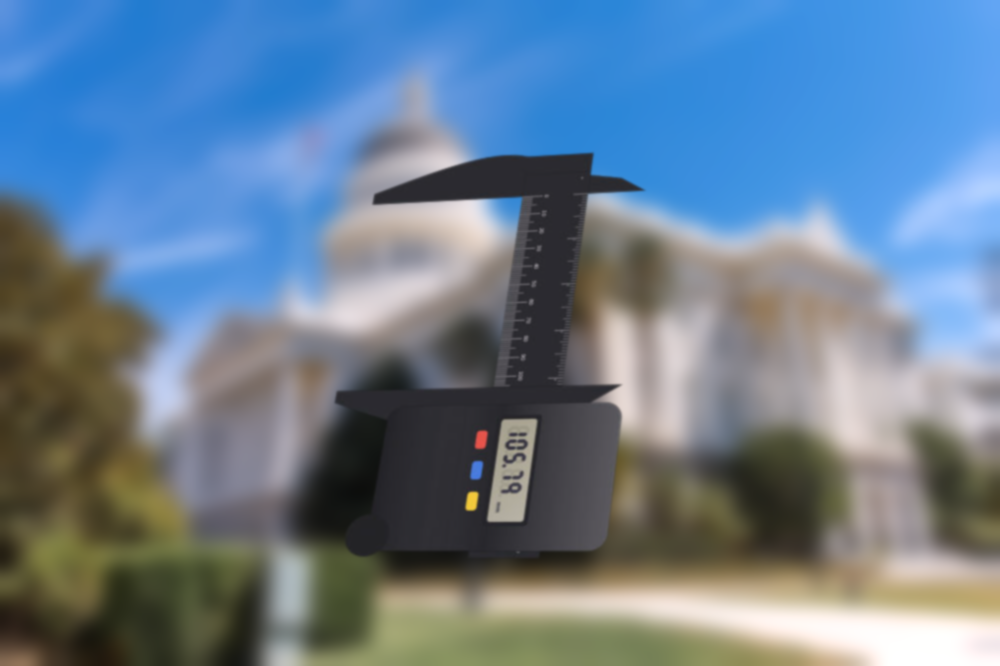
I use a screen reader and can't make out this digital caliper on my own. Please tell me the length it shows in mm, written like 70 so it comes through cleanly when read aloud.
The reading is 105.79
